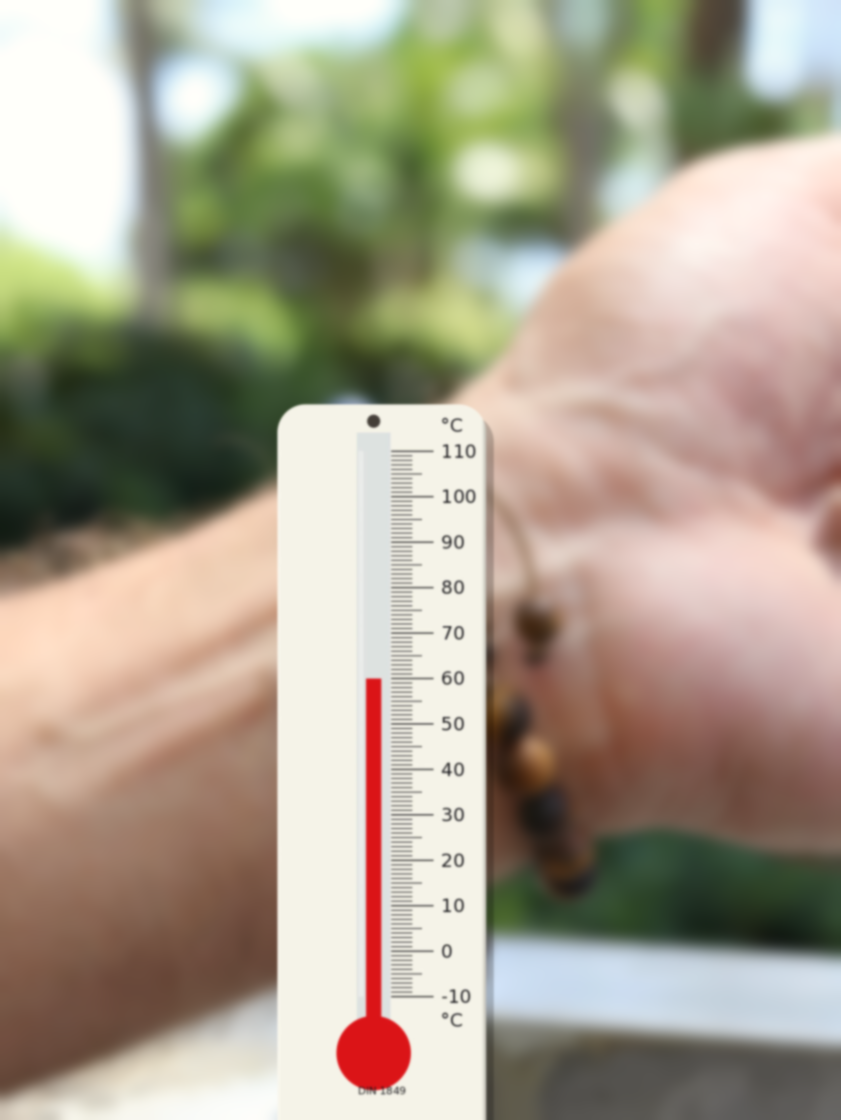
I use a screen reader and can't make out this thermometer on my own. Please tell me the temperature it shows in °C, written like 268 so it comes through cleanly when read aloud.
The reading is 60
